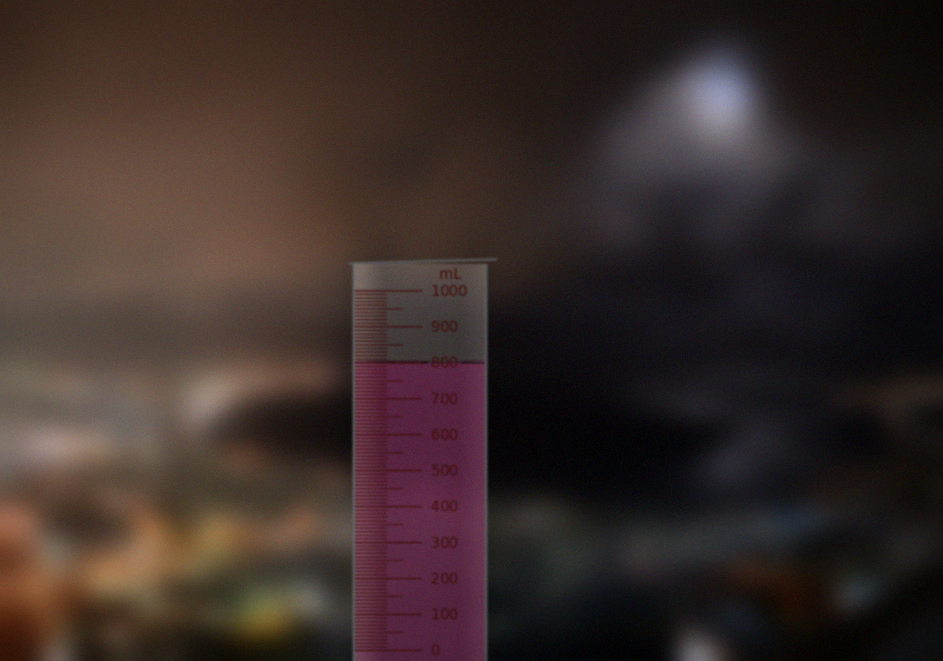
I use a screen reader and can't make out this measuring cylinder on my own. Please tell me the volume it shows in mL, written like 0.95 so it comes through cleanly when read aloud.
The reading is 800
